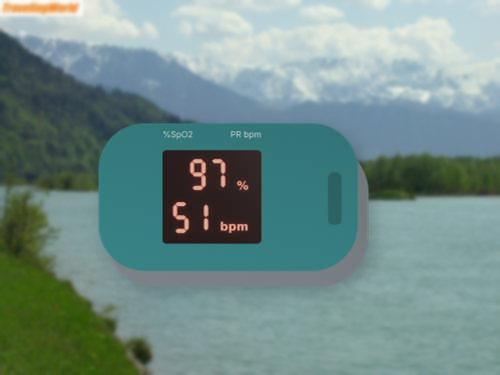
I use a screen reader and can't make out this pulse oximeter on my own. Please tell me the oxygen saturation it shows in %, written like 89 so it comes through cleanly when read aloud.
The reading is 97
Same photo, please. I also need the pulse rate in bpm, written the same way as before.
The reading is 51
